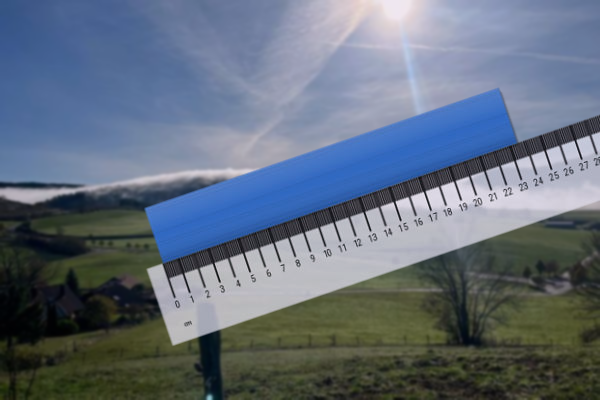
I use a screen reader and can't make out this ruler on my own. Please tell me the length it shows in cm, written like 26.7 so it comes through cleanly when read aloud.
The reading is 23.5
